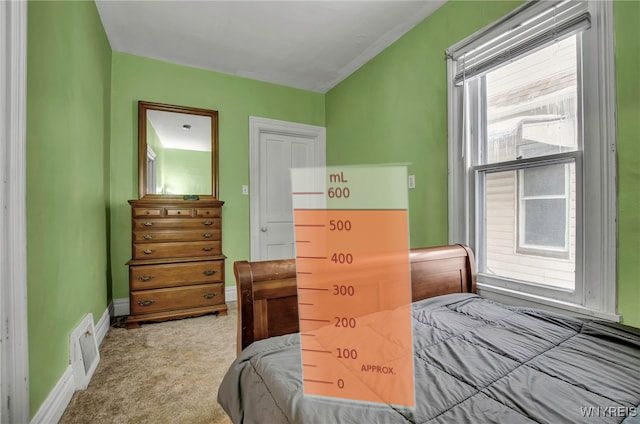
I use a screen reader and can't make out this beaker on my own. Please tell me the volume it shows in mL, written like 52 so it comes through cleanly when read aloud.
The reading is 550
